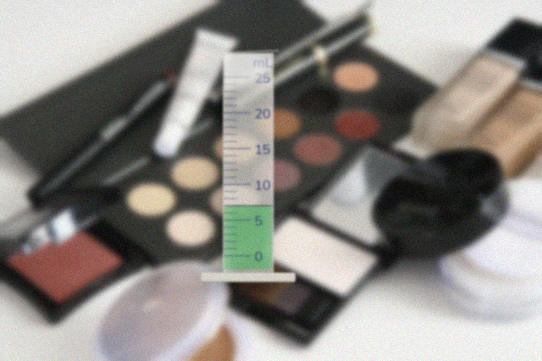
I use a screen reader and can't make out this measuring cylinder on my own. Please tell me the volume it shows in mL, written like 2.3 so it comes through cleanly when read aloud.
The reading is 7
